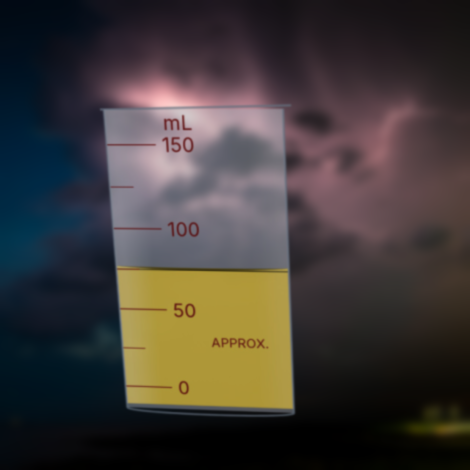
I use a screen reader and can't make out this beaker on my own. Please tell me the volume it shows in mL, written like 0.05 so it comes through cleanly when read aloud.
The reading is 75
